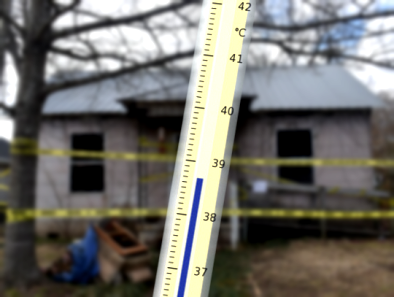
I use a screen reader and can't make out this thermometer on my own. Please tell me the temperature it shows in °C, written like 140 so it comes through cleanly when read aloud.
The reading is 38.7
